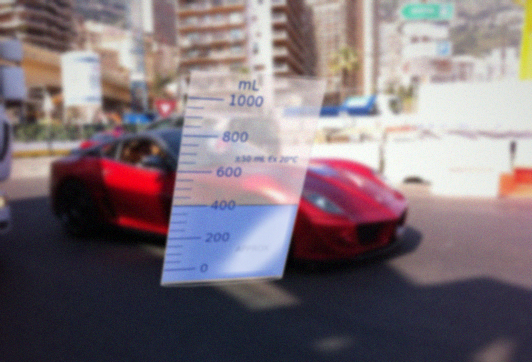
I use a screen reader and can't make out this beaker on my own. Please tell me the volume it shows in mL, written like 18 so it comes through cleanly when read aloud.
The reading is 400
